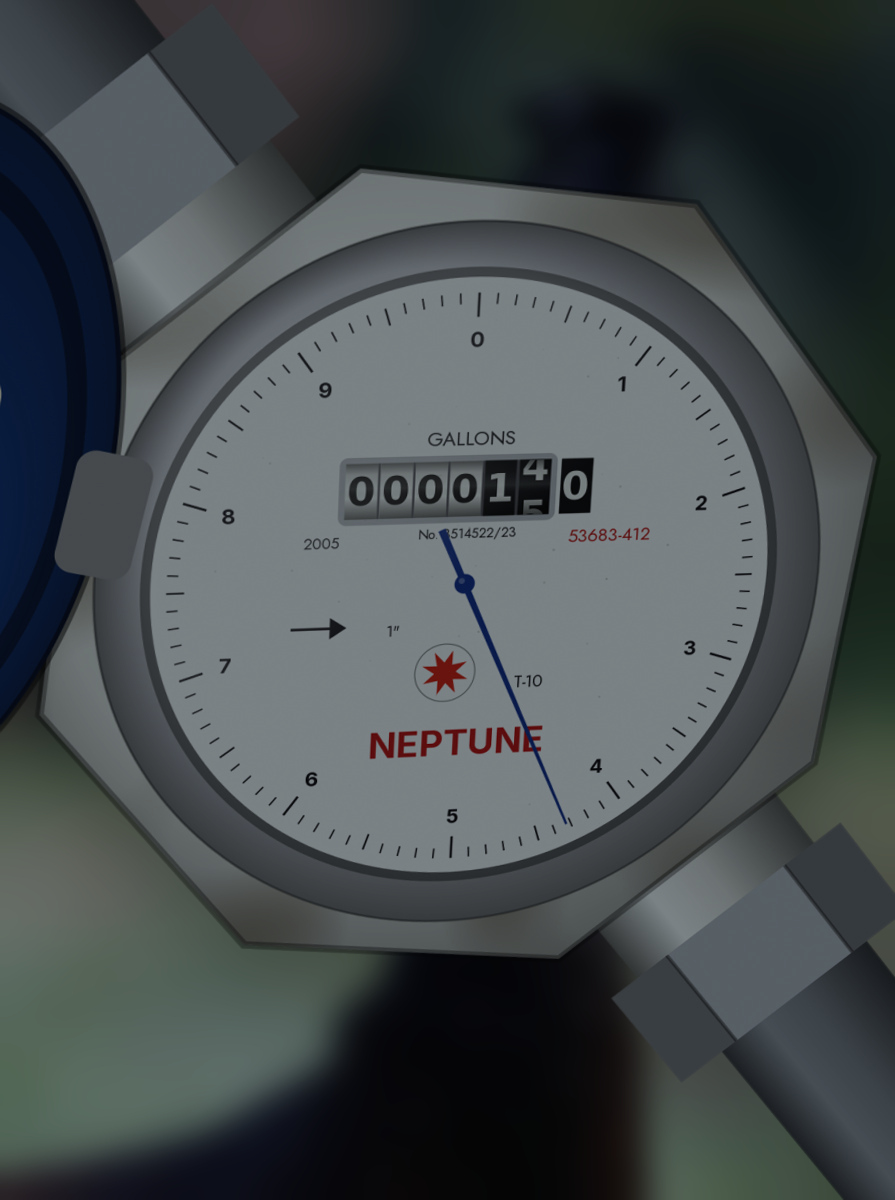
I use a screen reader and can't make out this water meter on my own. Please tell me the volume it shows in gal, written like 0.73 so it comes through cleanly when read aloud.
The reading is 144.3
